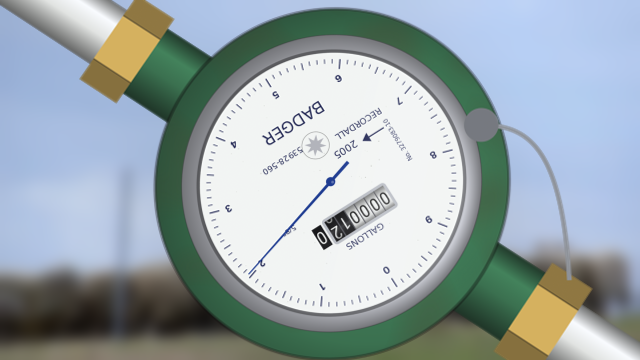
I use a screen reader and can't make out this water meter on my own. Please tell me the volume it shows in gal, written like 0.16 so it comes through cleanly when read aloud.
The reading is 122.0
